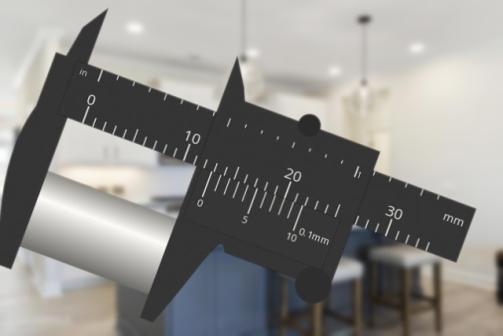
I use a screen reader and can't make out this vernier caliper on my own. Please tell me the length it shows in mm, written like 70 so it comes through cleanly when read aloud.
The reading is 12.8
